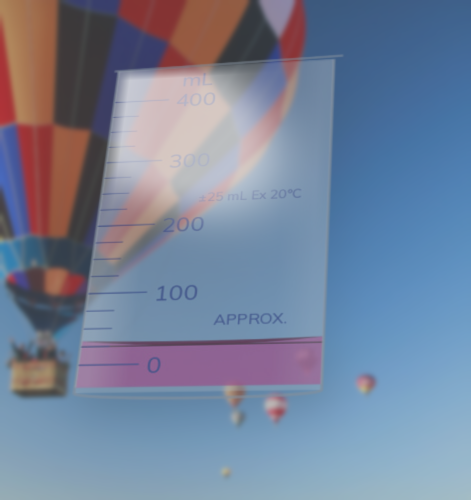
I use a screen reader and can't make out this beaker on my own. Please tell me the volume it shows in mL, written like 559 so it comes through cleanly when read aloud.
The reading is 25
